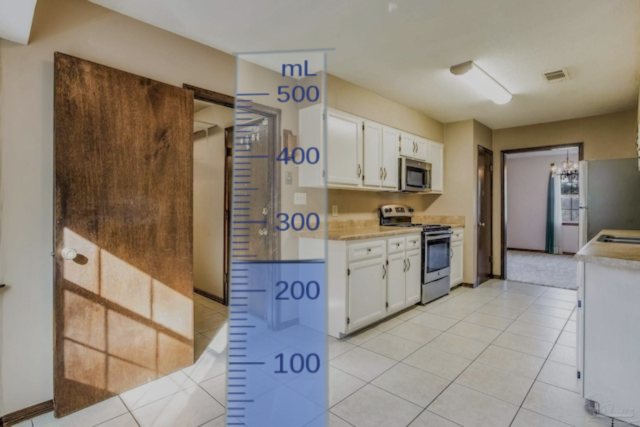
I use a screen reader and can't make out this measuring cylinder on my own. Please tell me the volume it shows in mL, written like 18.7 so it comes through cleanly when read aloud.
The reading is 240
